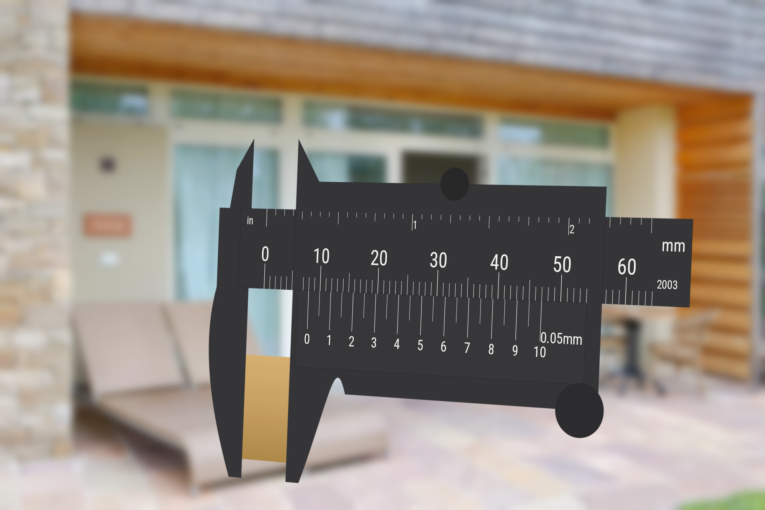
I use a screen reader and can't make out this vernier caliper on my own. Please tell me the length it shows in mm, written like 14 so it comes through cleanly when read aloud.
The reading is 8.0
